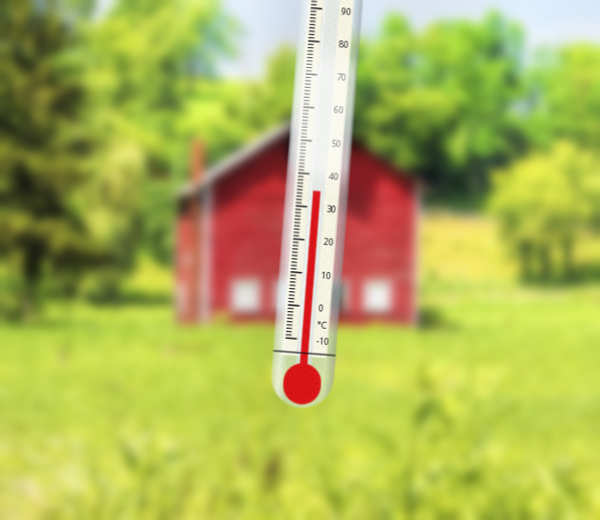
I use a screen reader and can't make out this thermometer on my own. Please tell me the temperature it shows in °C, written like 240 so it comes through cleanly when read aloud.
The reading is 35
